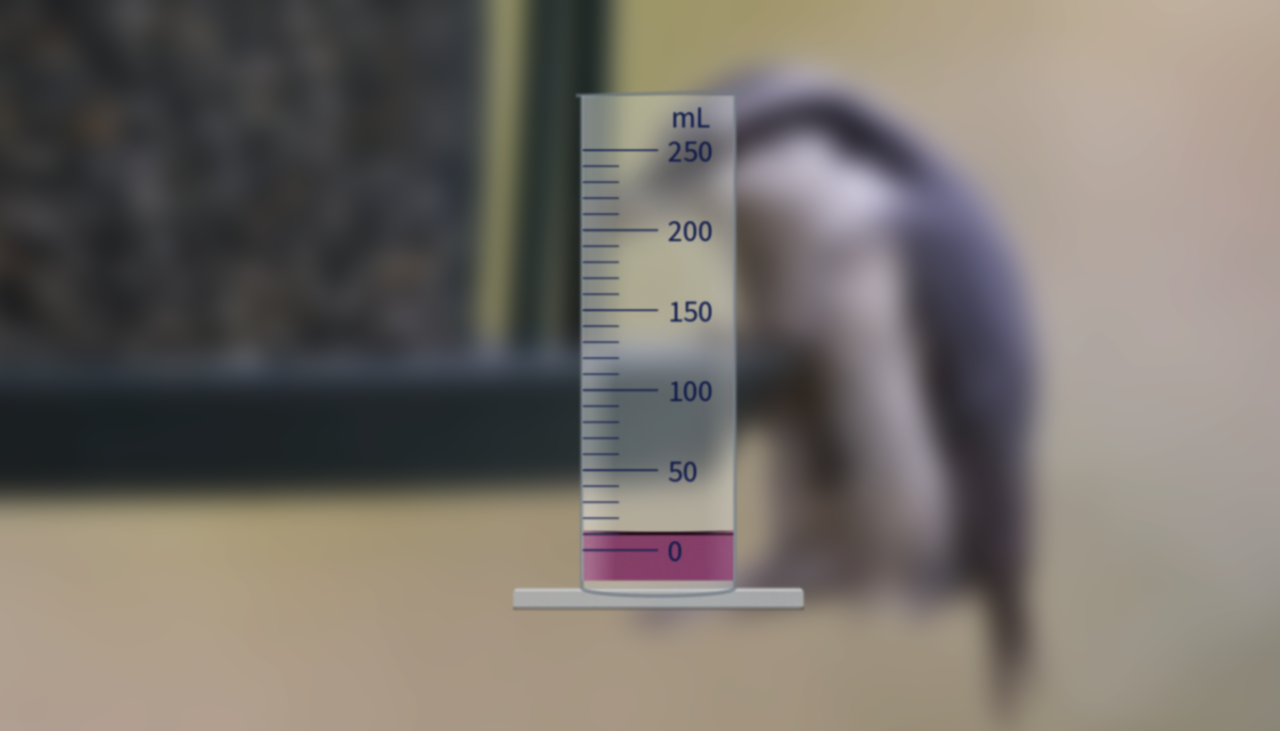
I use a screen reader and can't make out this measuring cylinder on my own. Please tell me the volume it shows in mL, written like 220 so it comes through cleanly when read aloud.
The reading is 10
